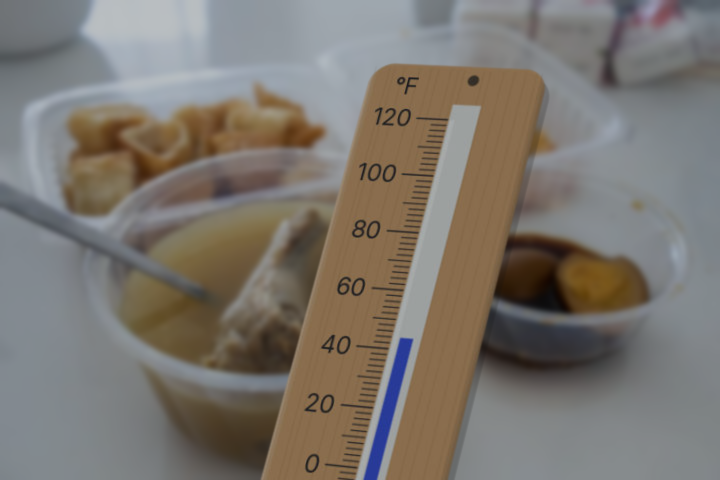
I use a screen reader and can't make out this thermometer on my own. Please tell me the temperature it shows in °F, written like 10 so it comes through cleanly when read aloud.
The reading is 44
